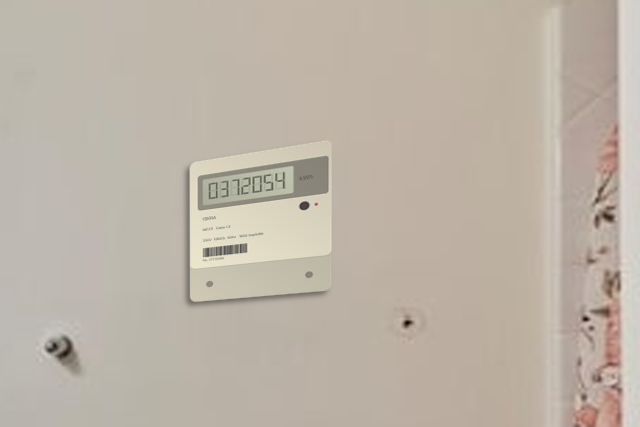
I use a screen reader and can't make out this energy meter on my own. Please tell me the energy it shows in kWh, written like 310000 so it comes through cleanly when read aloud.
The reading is 372054
